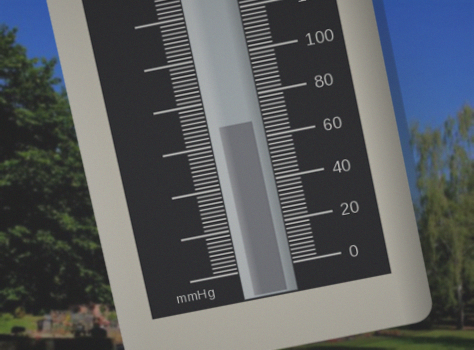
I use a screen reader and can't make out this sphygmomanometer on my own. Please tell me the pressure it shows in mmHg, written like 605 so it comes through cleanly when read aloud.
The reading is 68
